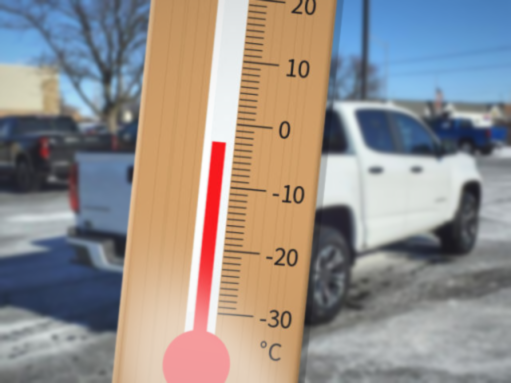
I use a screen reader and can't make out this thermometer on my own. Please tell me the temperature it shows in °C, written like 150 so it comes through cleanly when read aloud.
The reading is -3
